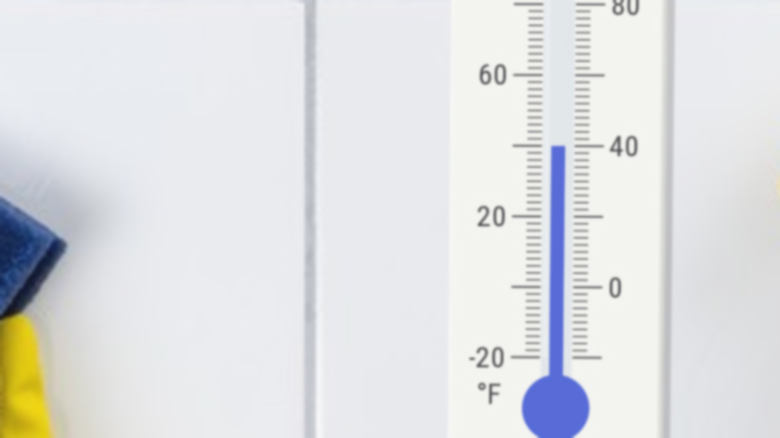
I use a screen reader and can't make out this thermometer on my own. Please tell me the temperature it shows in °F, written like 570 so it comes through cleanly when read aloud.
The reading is 40
